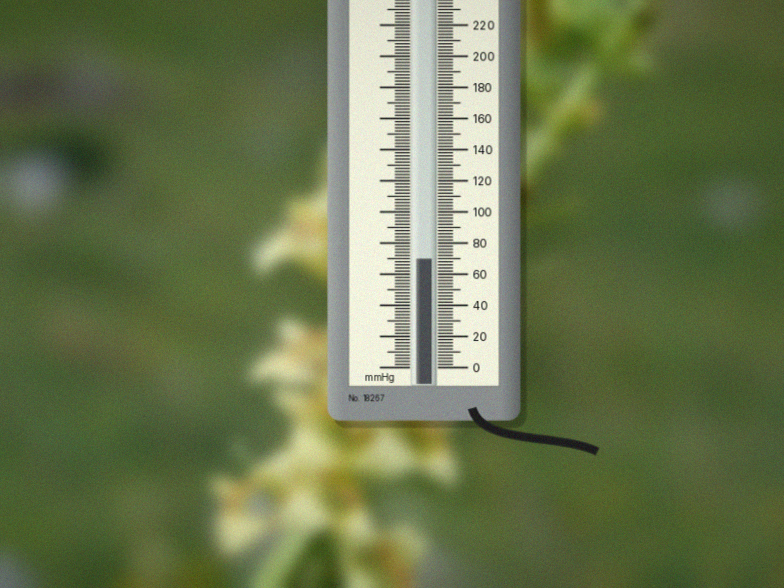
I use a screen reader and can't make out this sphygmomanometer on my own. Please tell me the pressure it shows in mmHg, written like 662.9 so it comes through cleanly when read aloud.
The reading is 70
